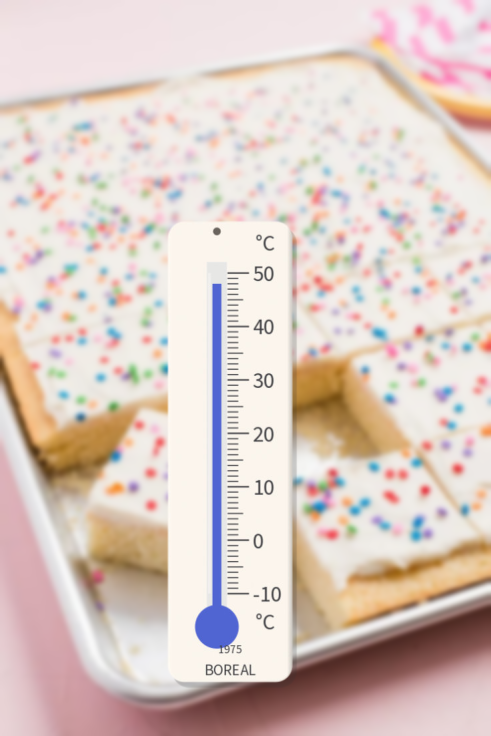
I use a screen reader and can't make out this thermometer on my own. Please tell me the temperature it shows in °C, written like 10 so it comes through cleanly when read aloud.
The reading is 48
